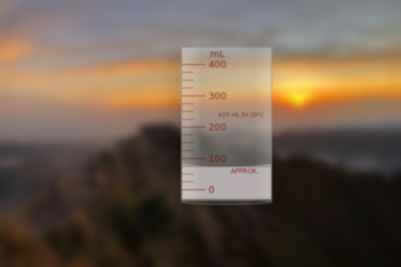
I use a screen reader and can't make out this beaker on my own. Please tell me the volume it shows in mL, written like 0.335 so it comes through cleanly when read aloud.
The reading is 75
